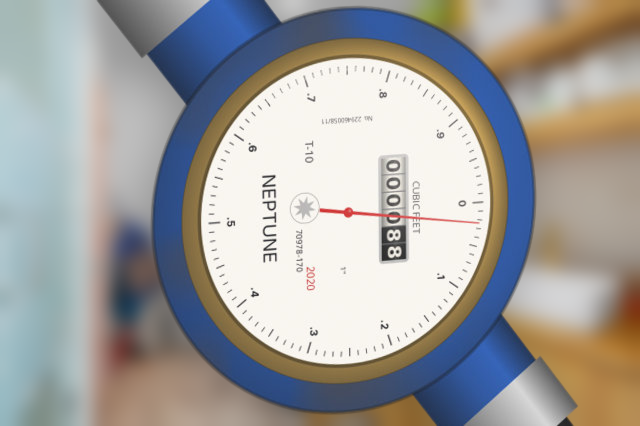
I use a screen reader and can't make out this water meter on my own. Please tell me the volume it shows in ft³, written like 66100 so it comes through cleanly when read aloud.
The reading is 88.02
